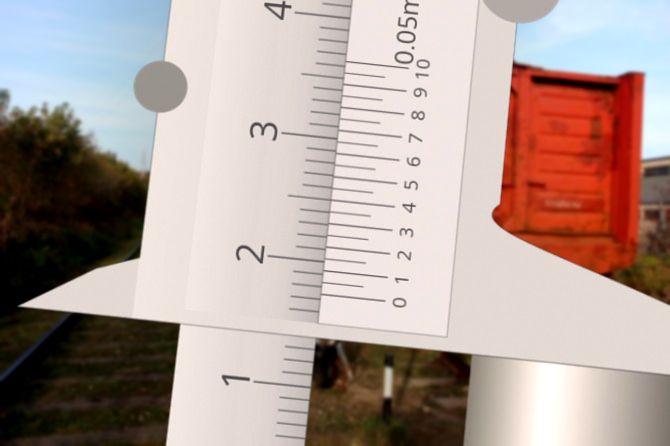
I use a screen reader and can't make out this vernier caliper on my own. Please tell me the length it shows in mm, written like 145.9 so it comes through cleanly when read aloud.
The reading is 17.4
